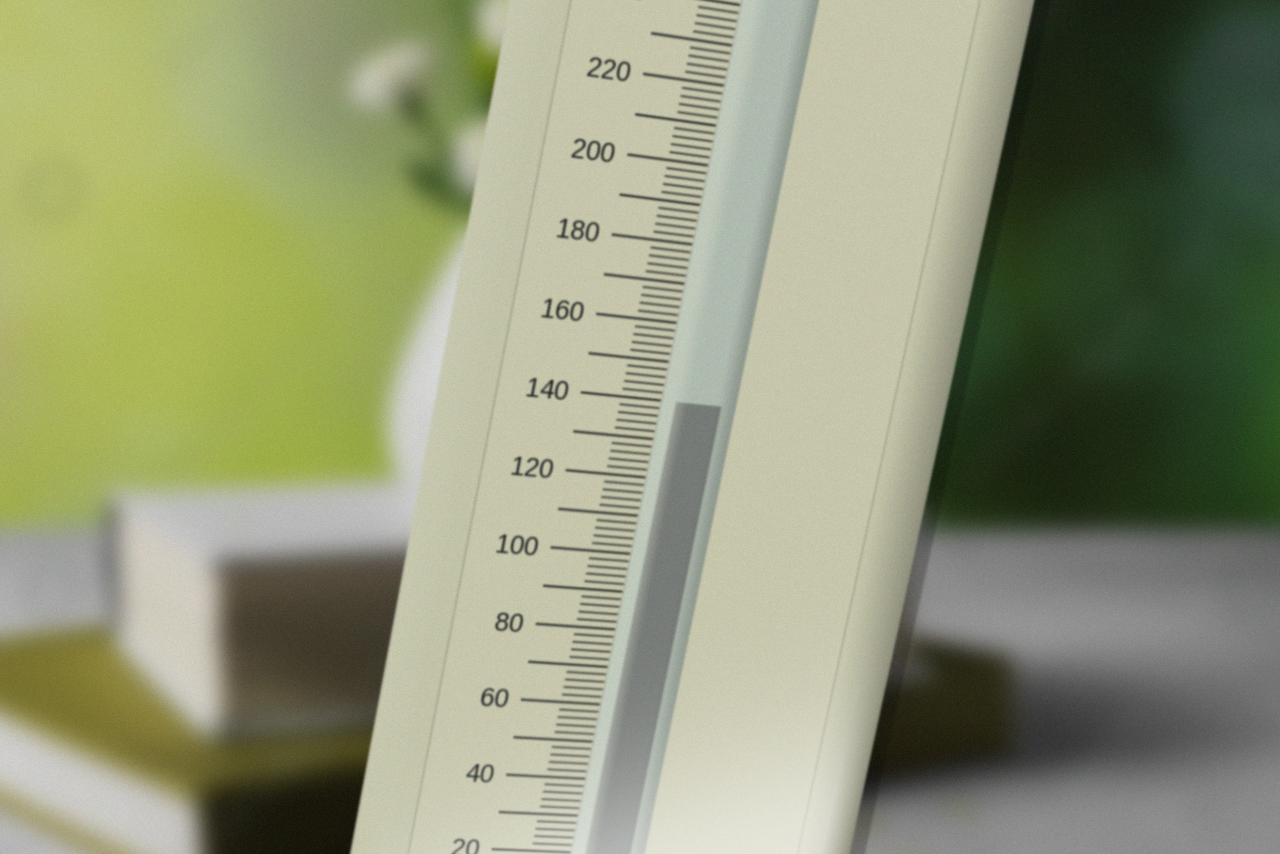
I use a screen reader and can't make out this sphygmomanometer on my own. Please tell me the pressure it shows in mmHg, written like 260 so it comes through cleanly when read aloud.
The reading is 140
